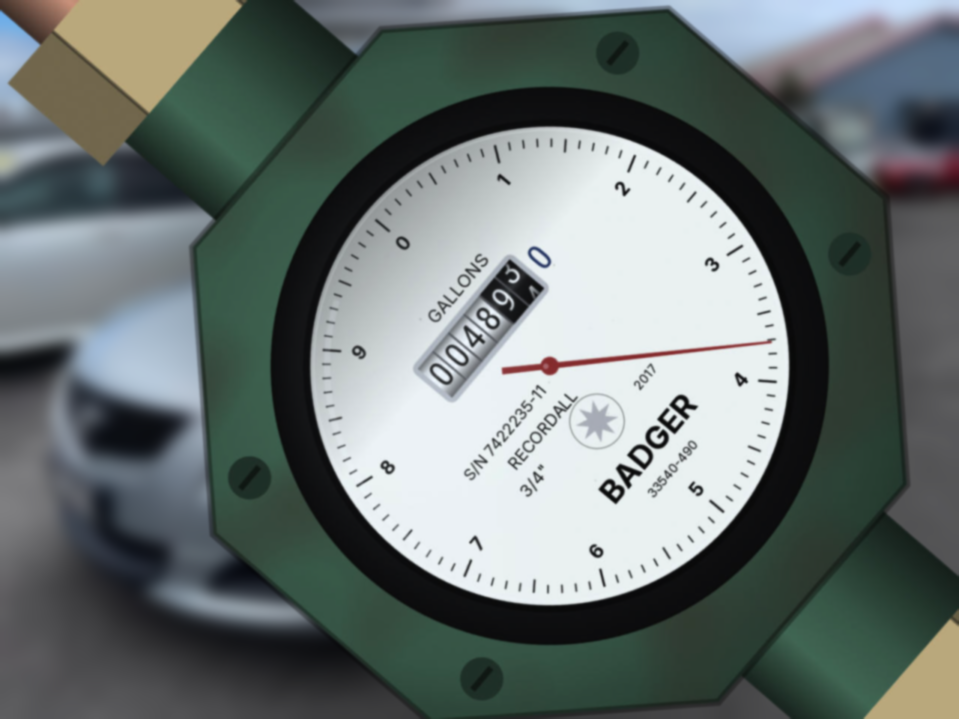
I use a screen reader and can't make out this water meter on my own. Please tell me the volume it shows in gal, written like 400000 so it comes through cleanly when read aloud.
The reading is 48933.7
